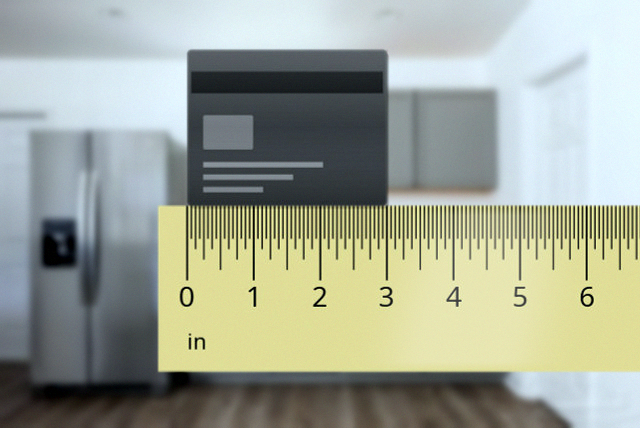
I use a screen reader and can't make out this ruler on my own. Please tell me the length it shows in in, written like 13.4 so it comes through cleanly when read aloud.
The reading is 3
